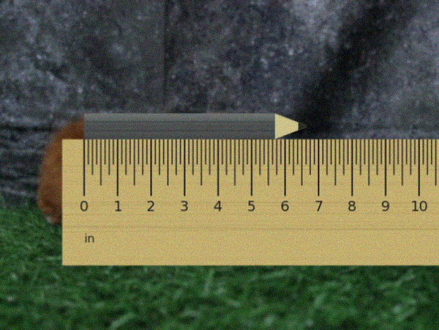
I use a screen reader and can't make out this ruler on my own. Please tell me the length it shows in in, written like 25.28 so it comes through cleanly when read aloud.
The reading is 6.625
